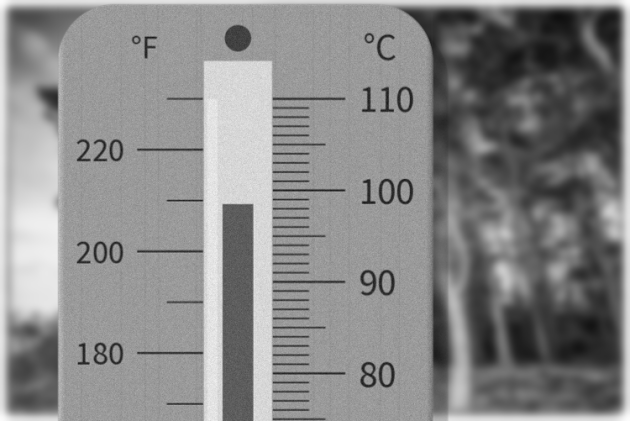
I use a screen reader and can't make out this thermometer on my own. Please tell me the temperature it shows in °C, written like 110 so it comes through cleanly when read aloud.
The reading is 98.5
